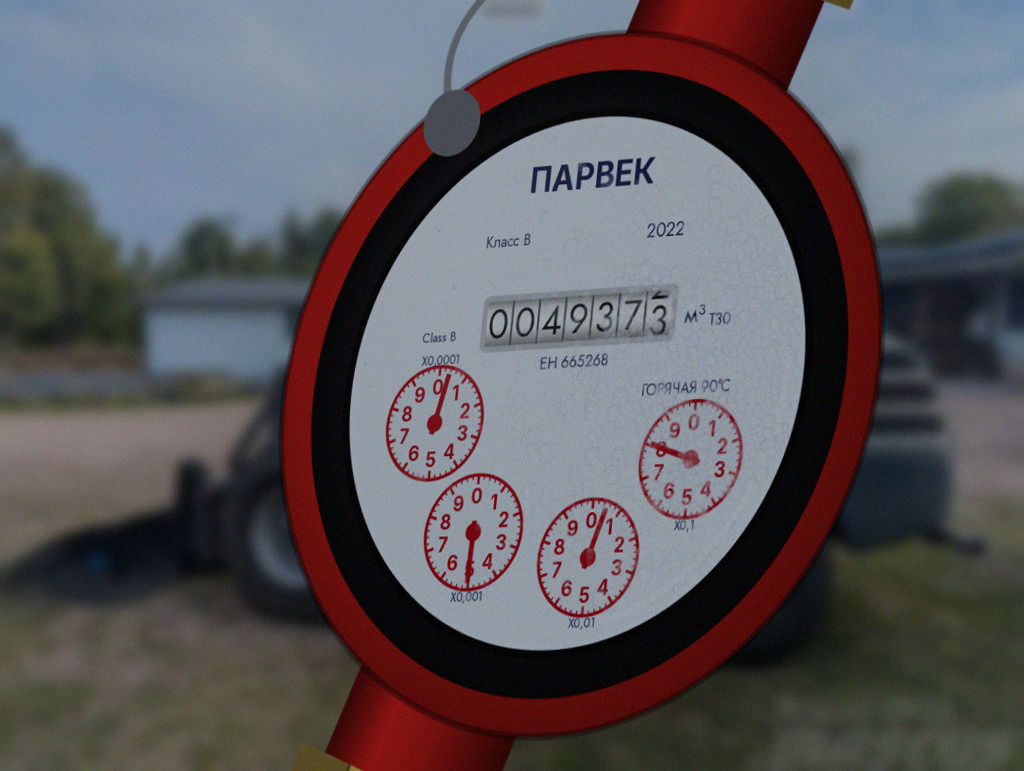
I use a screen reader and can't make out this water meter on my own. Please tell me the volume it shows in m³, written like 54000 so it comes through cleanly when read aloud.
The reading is 49372.8050
